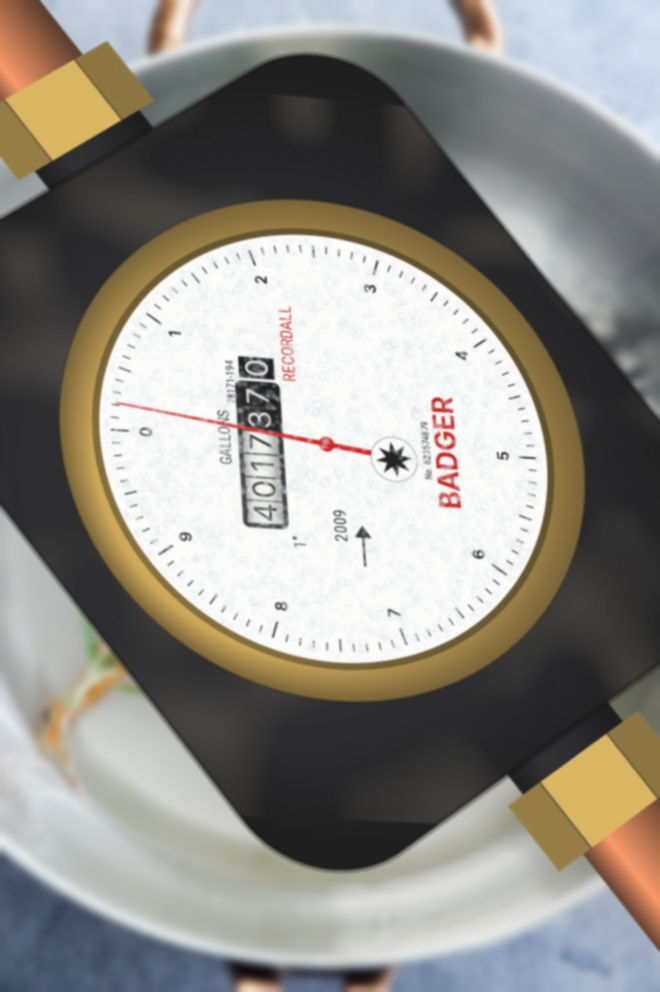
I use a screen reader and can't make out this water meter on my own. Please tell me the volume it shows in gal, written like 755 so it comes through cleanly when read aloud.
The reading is 4017370.2
